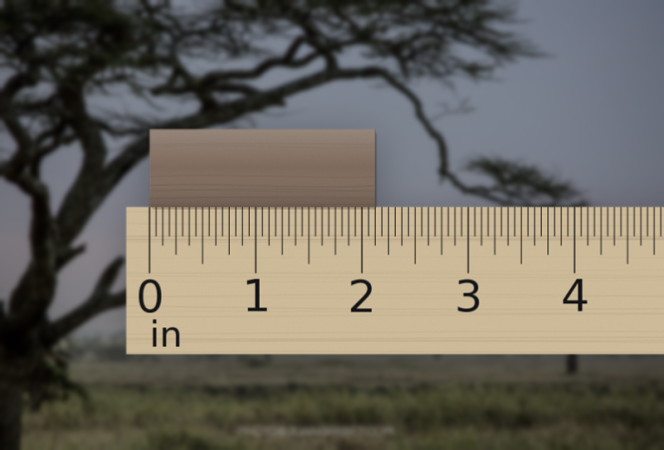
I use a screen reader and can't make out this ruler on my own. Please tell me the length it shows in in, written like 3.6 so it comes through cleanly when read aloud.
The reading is 2.125
